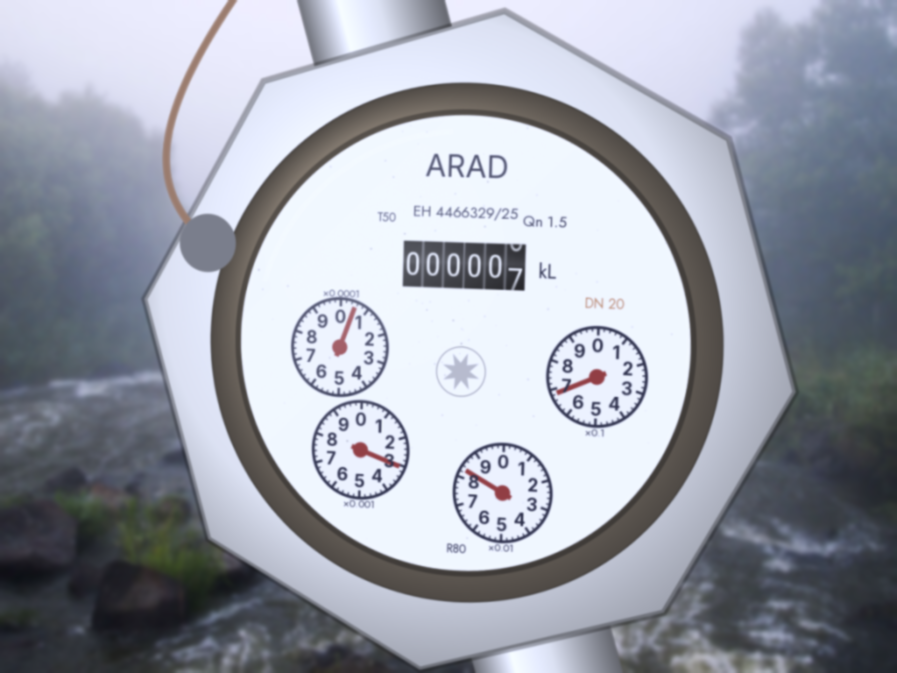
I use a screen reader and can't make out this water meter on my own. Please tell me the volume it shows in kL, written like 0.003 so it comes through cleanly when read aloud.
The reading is 6.6830
